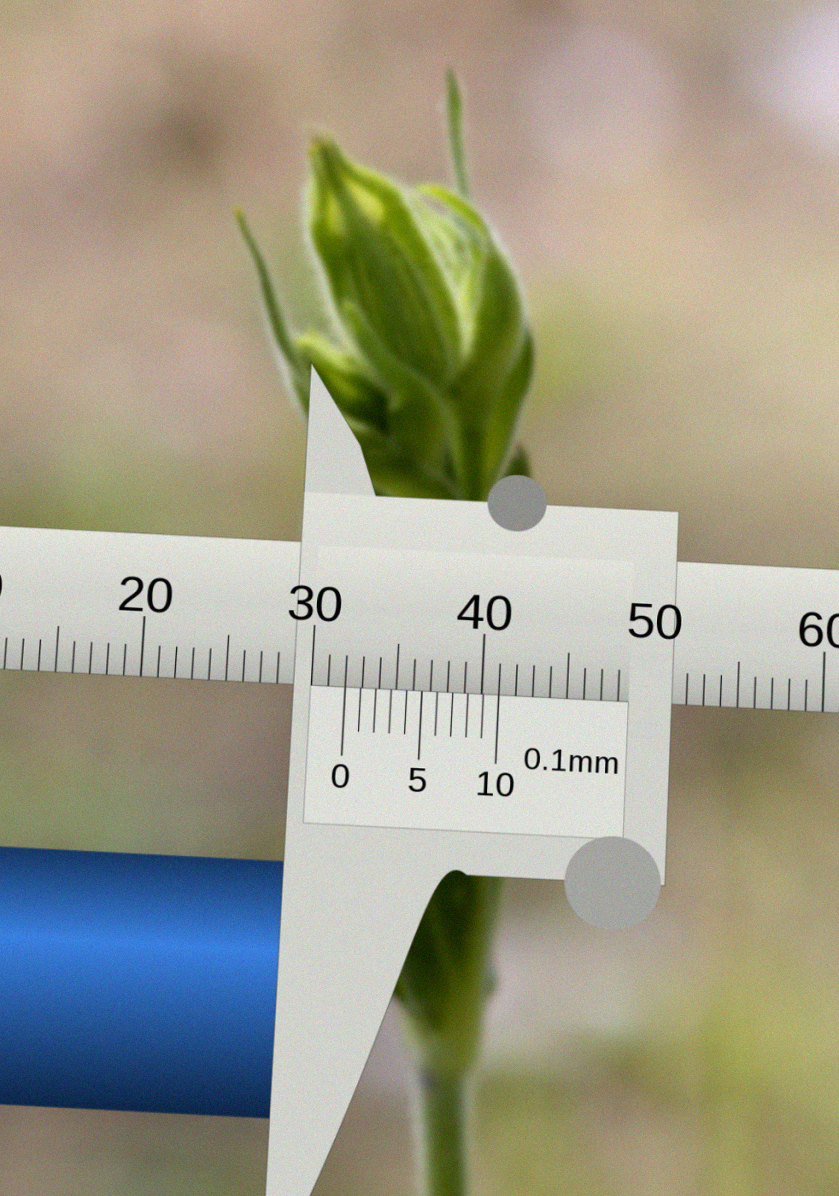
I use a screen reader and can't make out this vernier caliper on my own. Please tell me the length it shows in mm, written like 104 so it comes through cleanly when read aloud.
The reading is 32.0
